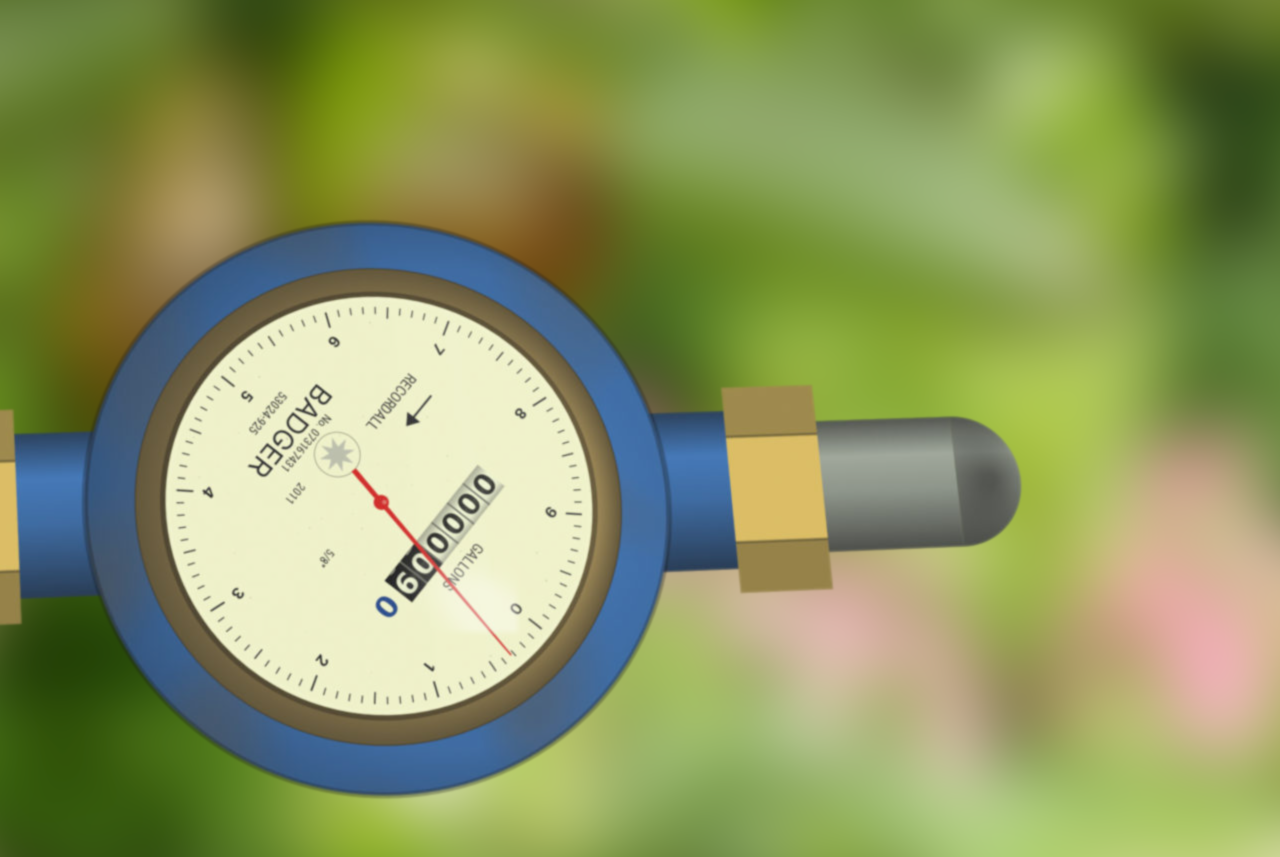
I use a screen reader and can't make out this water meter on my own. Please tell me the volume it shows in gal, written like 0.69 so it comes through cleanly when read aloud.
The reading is 90.3
